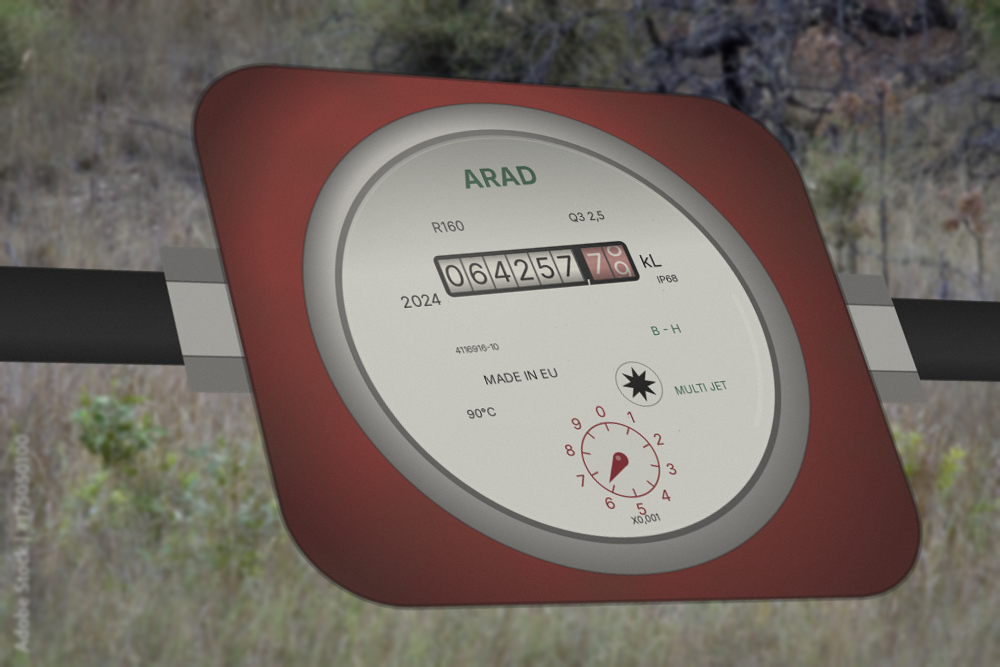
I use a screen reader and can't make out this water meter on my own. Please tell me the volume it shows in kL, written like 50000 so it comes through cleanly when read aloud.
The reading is 64257.786
